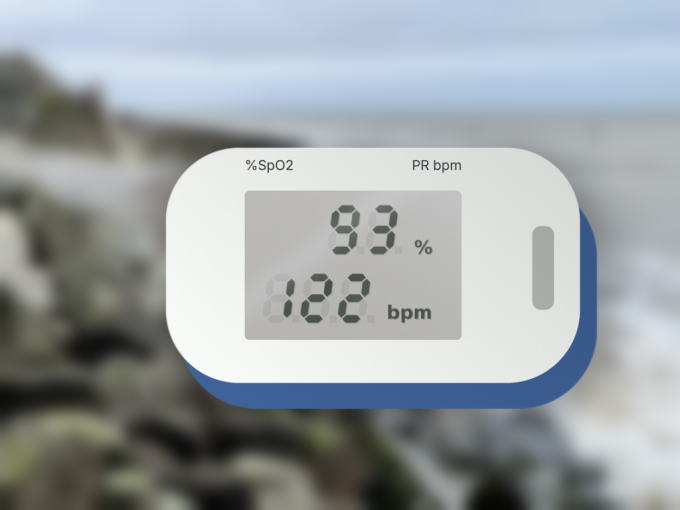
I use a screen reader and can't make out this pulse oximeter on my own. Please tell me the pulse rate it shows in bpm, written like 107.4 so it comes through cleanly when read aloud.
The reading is 122
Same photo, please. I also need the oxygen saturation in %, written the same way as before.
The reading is 93
